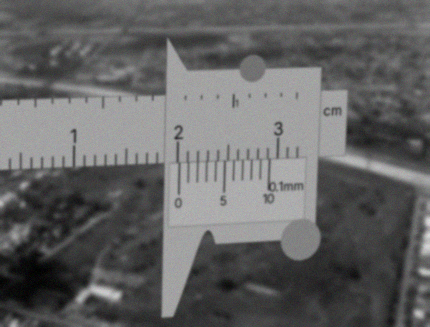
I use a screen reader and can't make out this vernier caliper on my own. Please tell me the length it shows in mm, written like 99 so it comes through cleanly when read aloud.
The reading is 20.2
